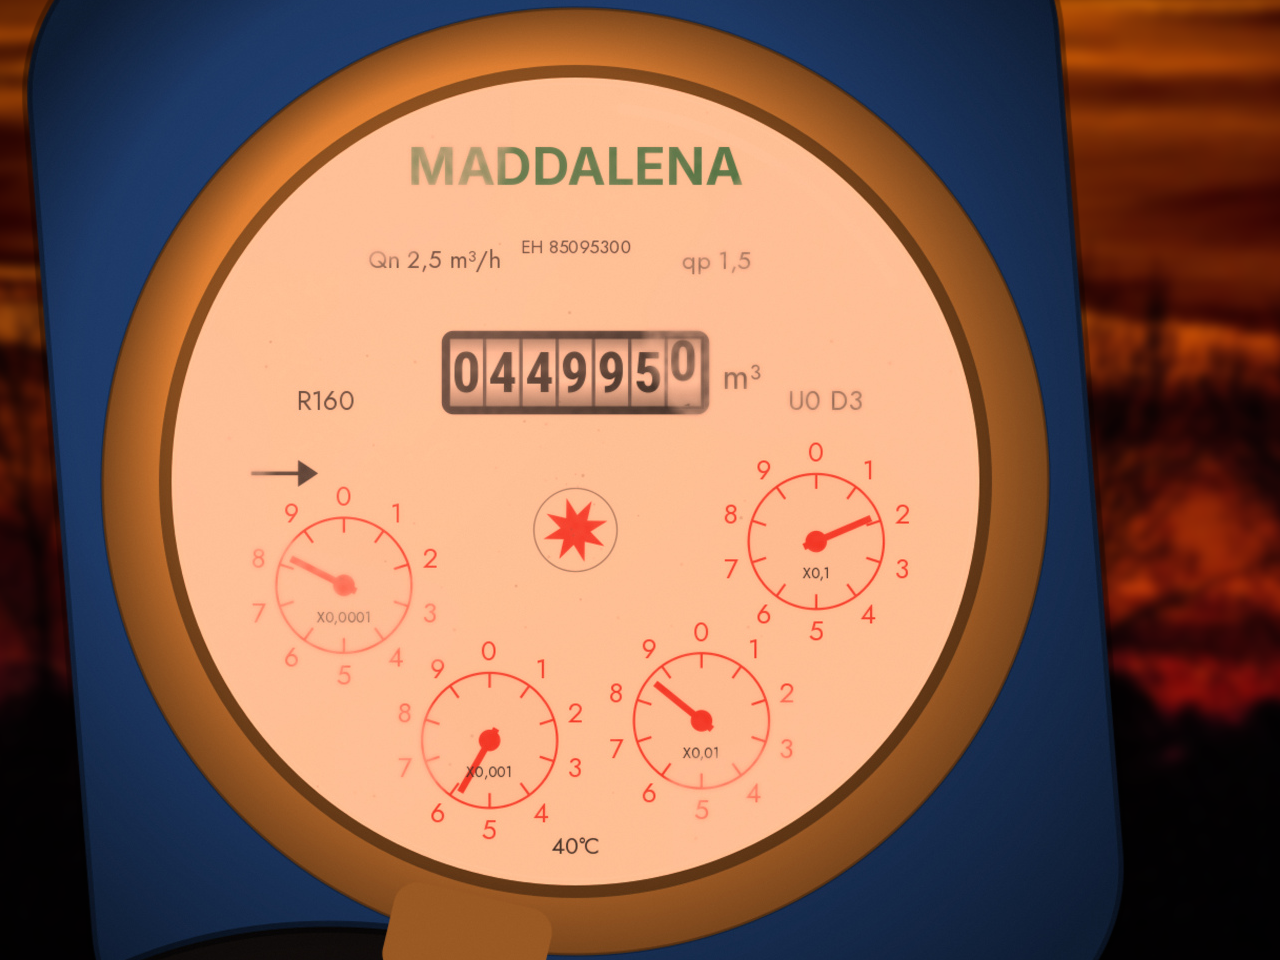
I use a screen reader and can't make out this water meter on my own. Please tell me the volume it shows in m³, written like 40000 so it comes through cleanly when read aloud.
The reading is 449950.1858
